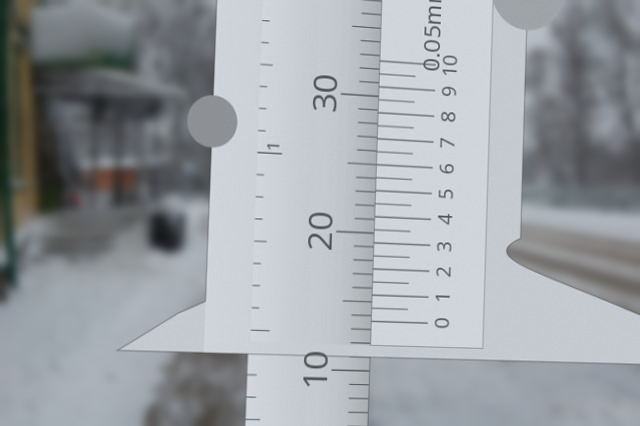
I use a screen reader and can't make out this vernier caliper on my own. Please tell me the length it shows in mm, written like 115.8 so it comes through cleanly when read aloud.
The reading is 13.6
